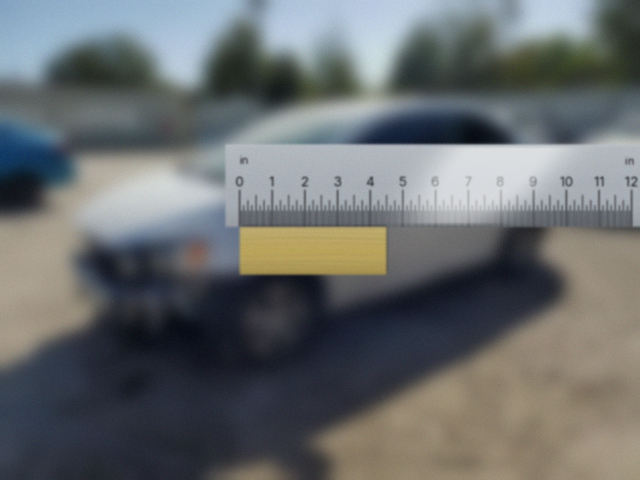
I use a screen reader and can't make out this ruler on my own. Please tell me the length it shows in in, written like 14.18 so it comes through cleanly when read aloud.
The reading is 4.5
